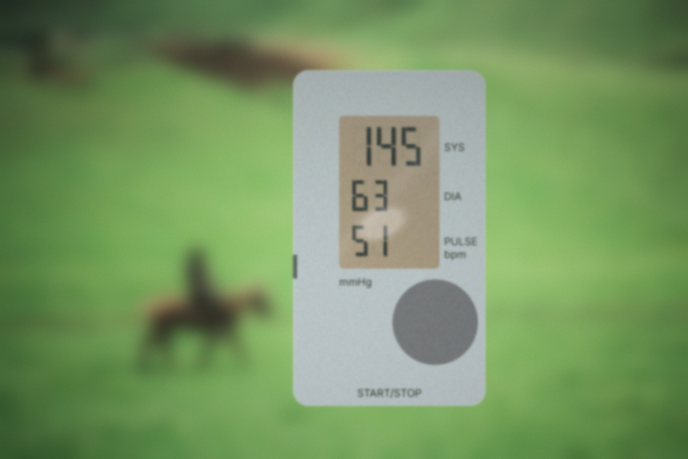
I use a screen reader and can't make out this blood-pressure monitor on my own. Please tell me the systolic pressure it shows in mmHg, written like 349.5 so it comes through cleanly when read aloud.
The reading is 145
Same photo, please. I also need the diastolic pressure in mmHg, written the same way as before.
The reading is 63
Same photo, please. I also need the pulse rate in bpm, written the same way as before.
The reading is 51
